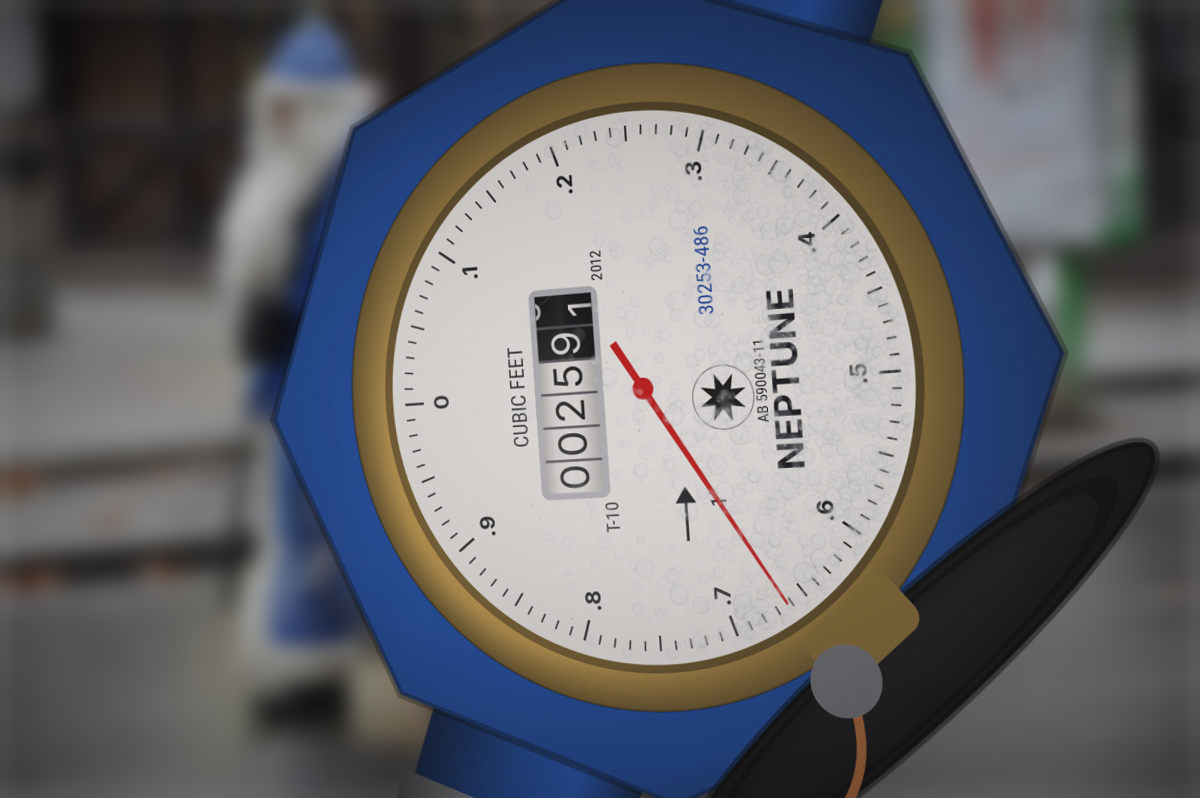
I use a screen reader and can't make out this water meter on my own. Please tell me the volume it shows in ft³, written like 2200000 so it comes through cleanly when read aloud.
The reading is 2590.66
